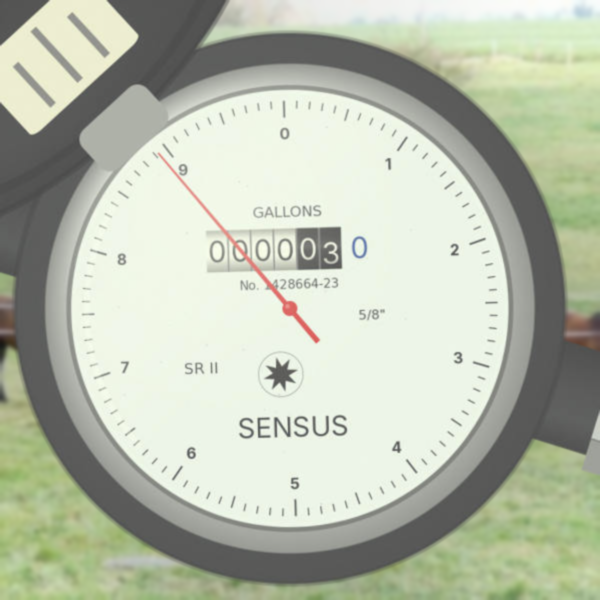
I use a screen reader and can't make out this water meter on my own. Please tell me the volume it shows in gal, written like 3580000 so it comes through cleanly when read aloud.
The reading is 28.9
